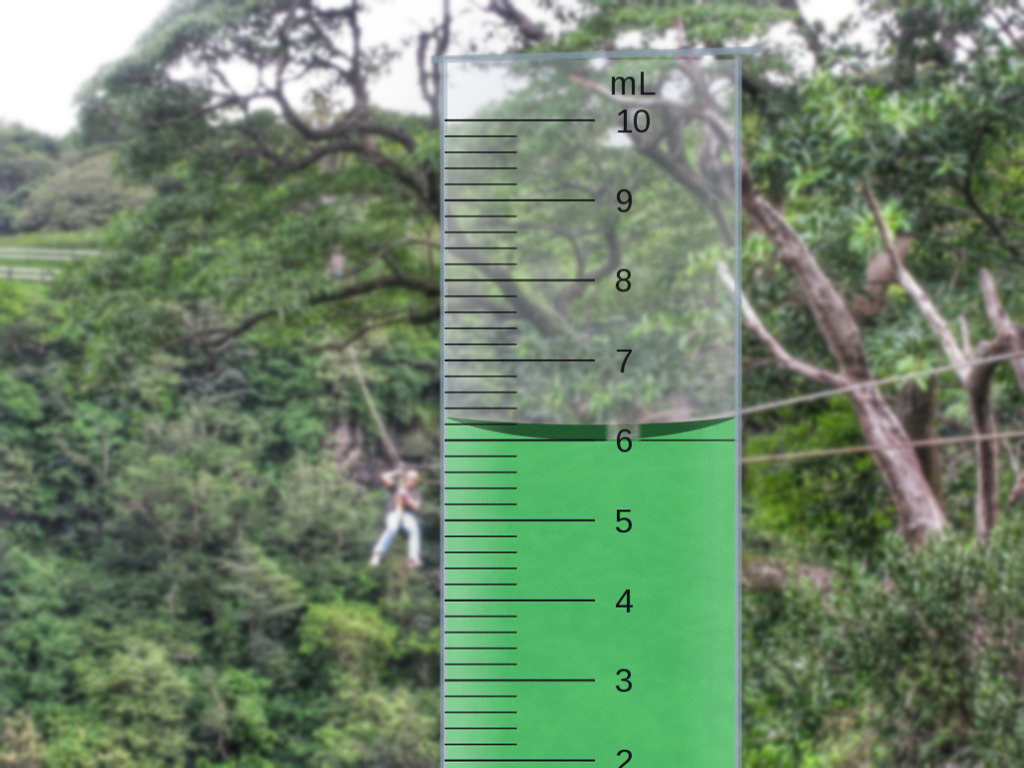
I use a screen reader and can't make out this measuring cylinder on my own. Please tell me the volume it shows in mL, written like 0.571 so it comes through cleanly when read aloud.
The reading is 6
